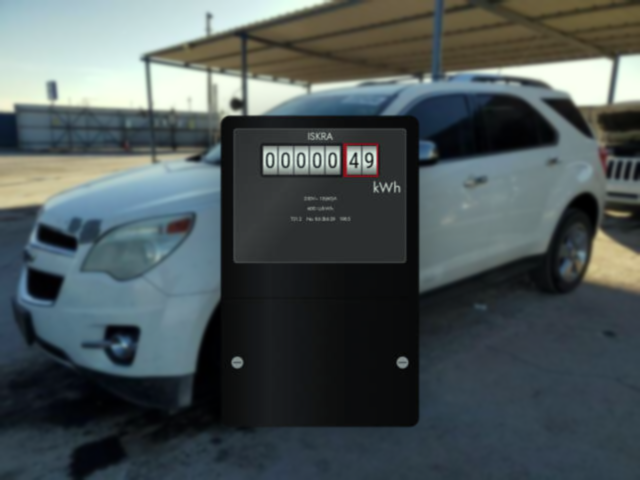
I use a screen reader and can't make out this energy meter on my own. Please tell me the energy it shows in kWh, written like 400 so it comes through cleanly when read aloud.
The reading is 0.49
